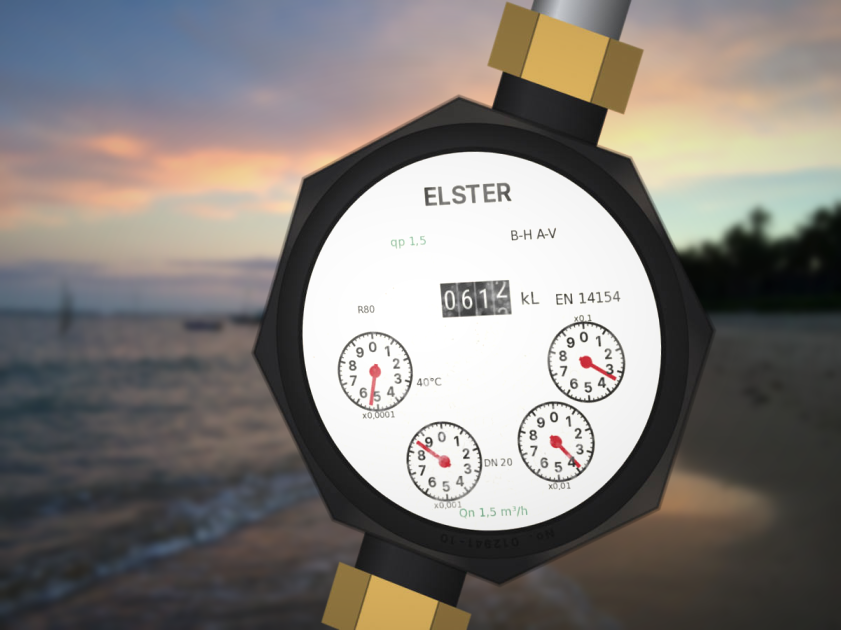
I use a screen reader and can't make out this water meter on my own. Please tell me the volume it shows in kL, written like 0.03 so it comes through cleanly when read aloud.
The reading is 612.3385
